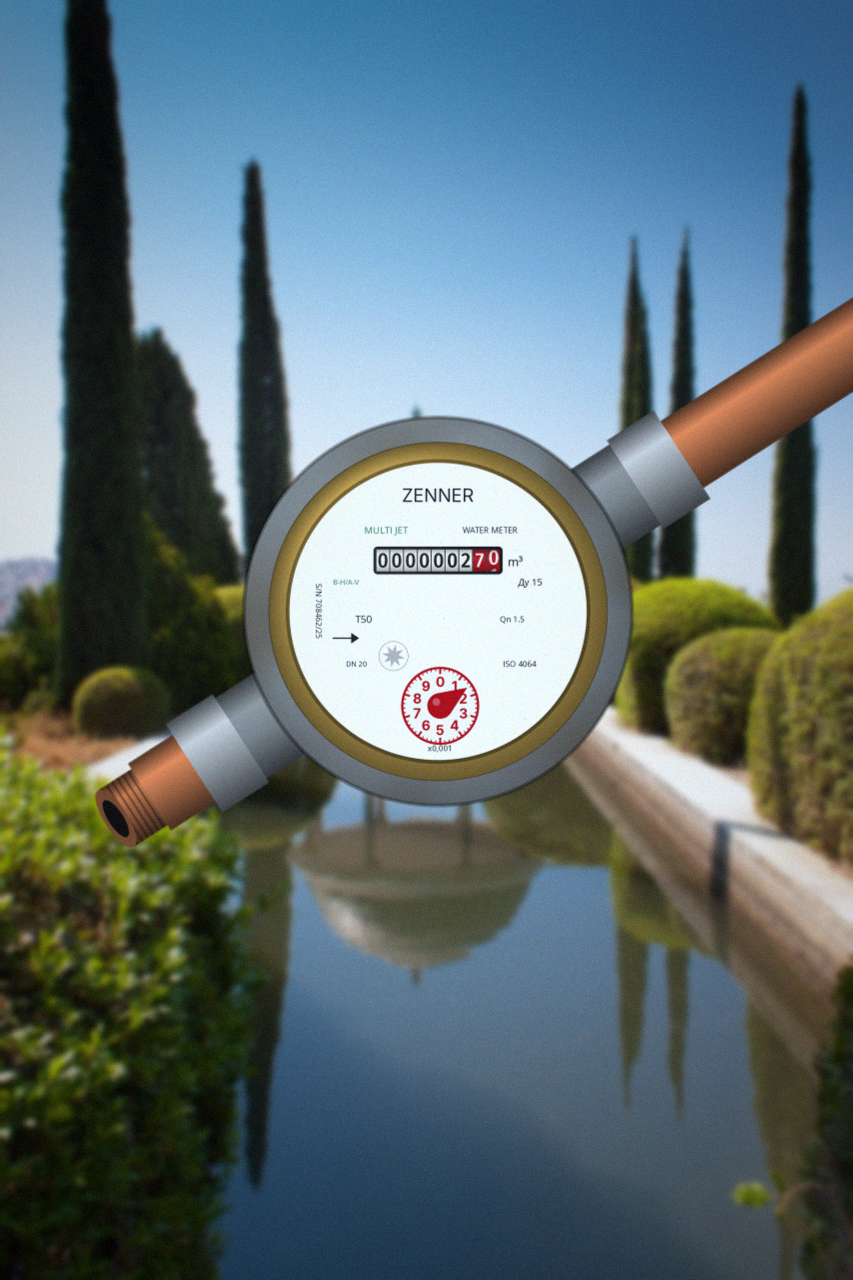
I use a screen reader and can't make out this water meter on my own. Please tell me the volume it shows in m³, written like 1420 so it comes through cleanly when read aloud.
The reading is 2.701
